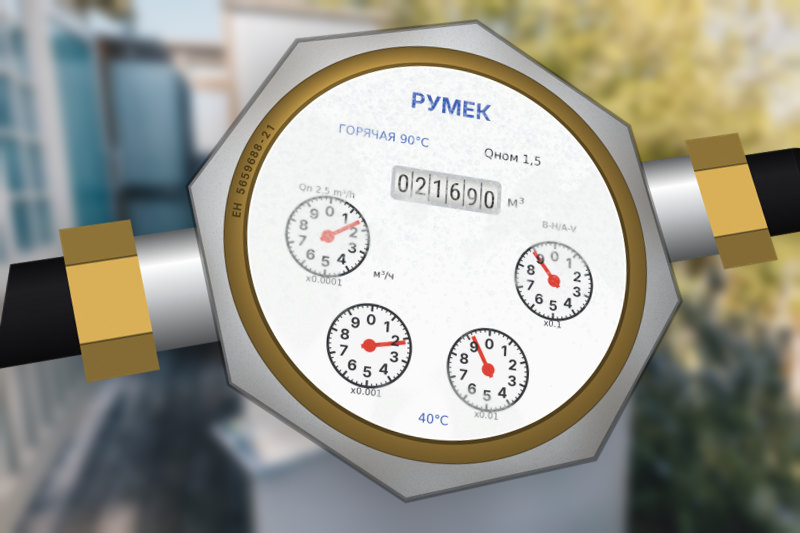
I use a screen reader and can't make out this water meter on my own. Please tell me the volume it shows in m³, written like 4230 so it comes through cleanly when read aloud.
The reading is 21689.8921
